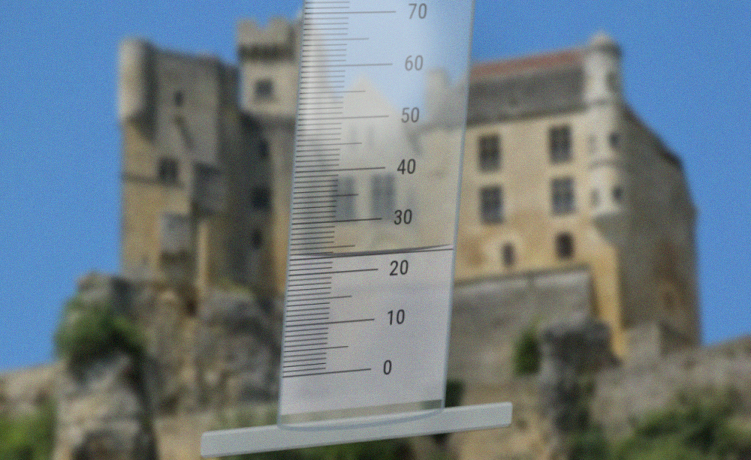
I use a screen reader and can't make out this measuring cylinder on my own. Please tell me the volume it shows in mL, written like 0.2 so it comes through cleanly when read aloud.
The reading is 23
